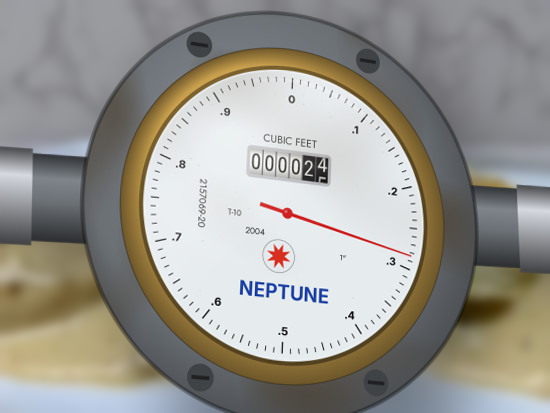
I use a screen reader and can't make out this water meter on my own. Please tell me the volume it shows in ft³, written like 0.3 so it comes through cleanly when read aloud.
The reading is 24.28
